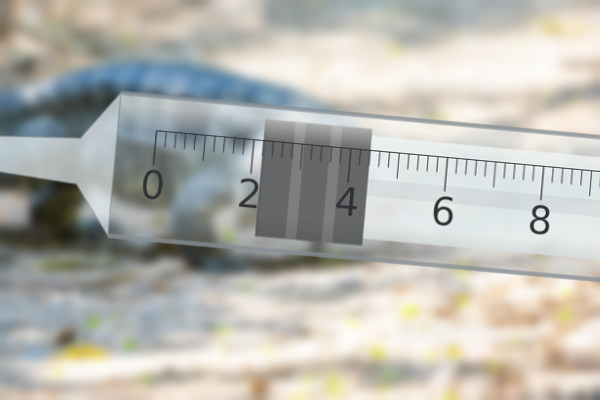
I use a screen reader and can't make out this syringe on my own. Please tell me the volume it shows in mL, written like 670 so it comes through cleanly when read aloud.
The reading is 2.2
